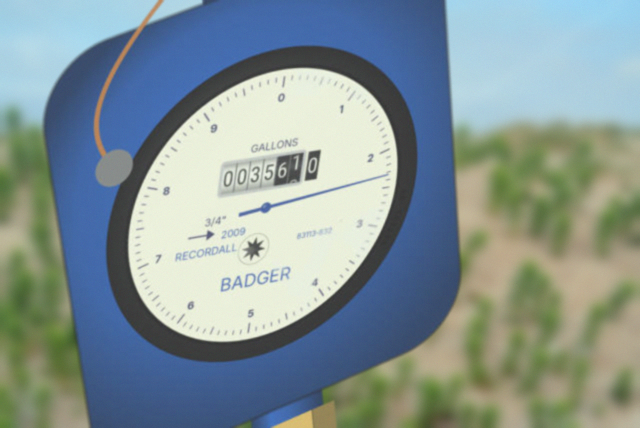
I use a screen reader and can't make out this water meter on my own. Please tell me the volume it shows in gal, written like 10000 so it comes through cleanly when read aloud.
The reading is 35612.3
